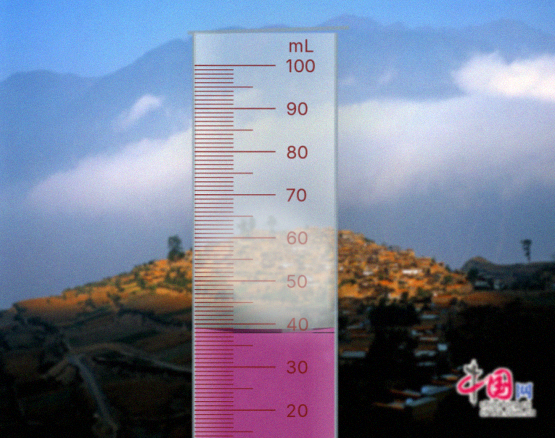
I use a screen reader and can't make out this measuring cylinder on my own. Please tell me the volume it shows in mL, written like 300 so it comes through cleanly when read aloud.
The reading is 38
